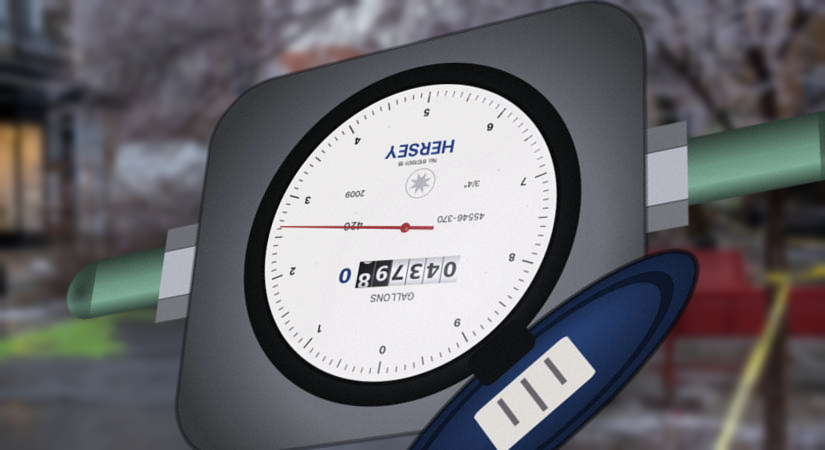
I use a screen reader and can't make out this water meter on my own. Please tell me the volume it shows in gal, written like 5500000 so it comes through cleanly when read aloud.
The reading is 437982.6
